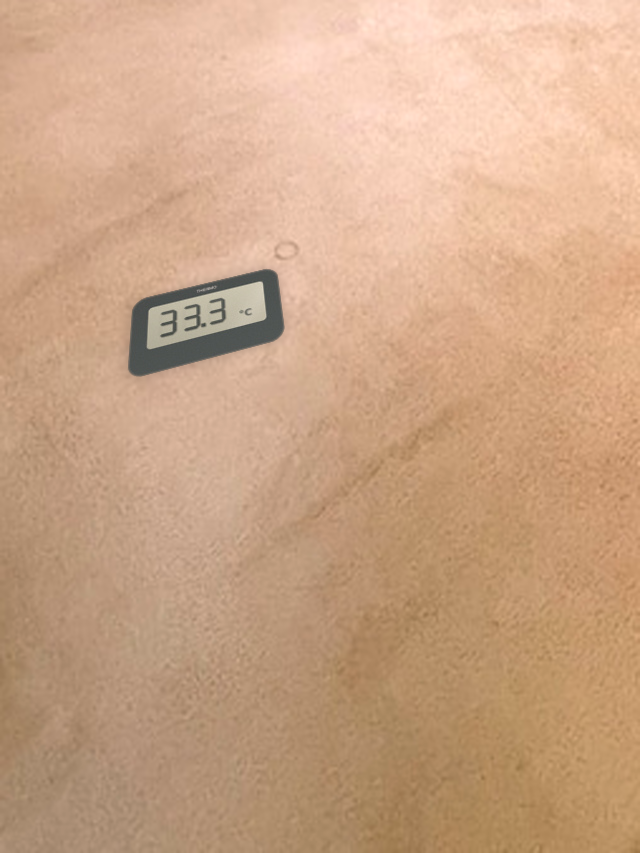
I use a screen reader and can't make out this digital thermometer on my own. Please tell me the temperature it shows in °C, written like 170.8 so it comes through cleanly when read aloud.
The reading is 33.3
